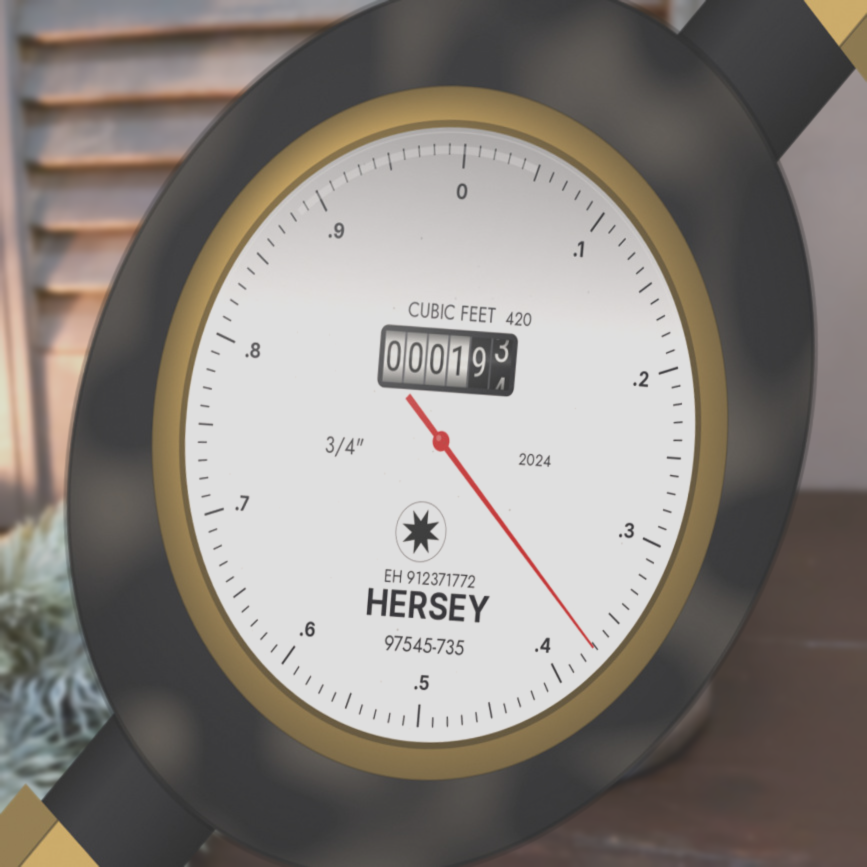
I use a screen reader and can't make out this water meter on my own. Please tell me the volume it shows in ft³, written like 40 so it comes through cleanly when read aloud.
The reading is 193.37
